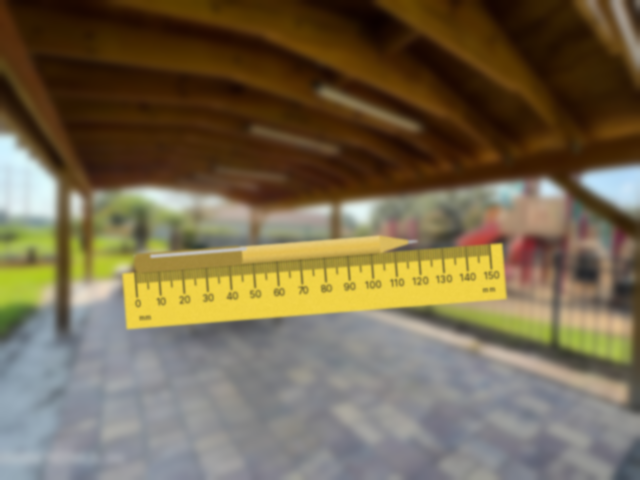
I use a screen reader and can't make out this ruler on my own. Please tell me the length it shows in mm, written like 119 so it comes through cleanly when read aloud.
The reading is 120
